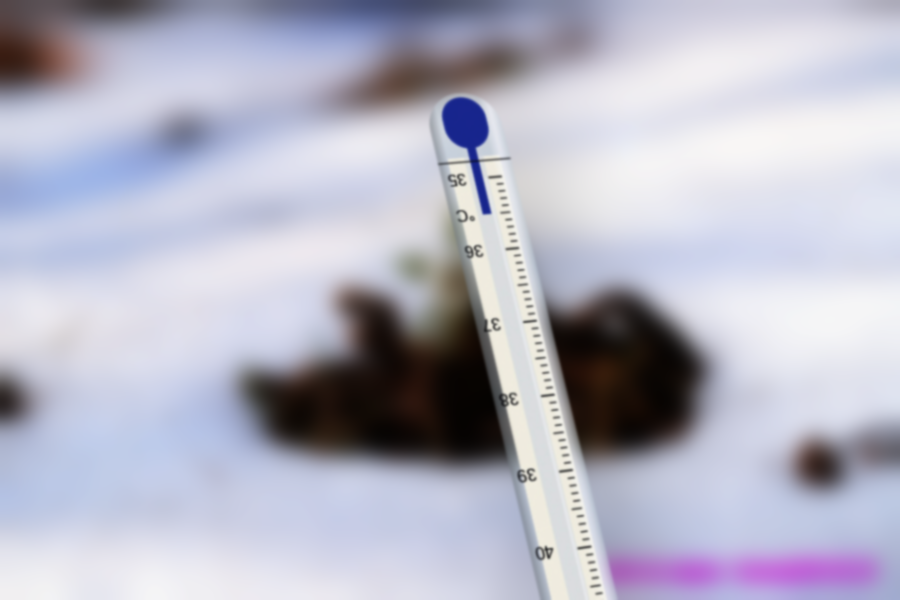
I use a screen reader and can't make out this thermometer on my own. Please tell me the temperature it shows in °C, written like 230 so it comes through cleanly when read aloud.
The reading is 35.5
